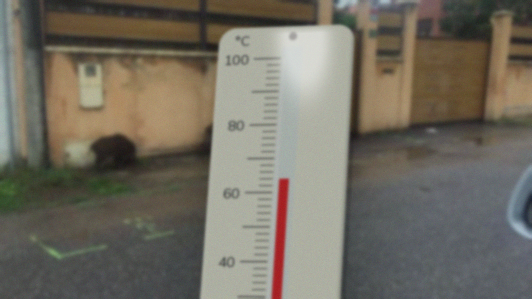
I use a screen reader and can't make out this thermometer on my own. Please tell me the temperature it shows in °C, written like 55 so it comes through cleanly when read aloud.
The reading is 64
